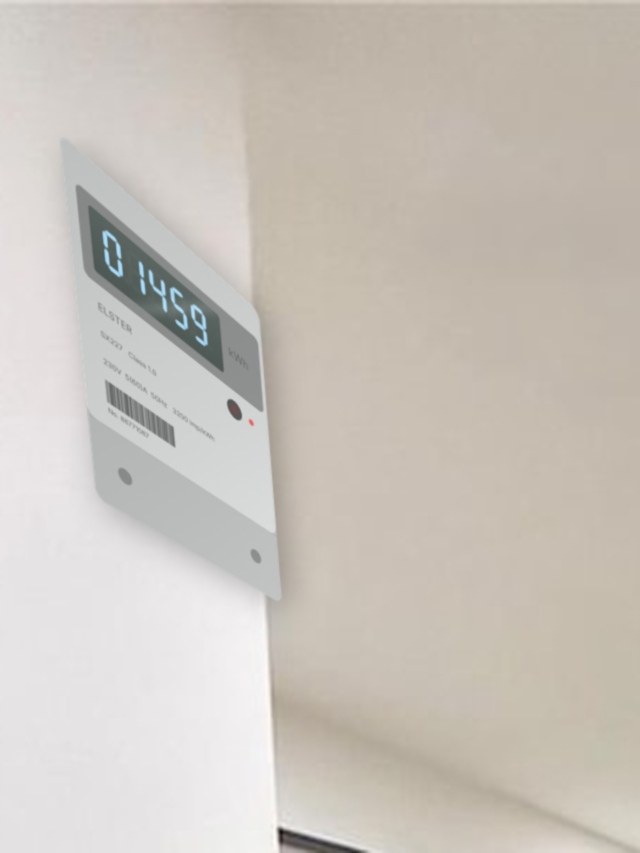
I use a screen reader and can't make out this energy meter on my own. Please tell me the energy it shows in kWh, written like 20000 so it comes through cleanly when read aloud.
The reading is 1459
